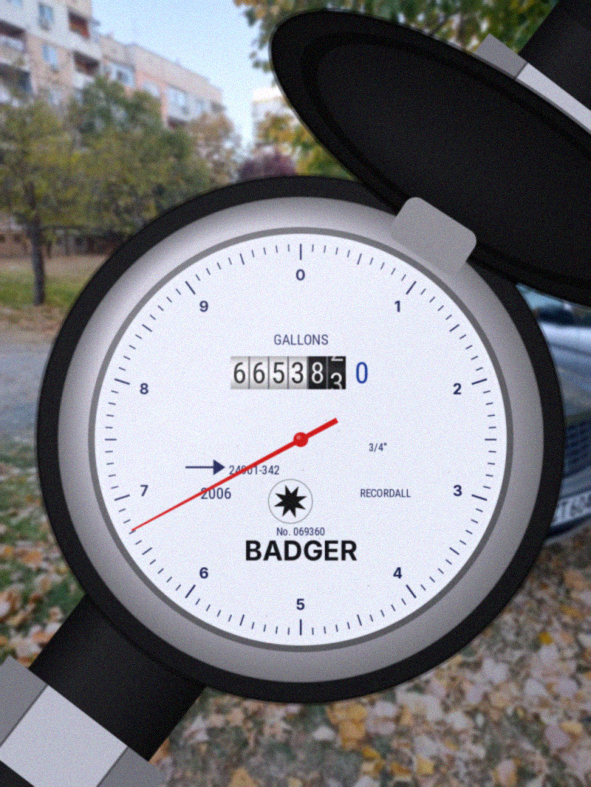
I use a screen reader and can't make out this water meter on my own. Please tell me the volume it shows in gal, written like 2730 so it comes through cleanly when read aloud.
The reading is 6653826.7
